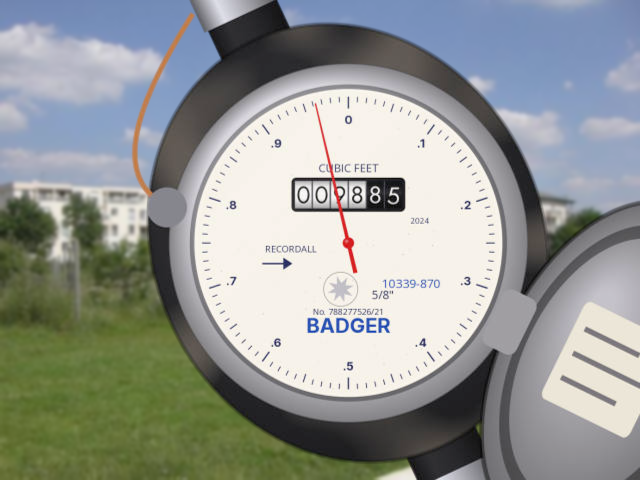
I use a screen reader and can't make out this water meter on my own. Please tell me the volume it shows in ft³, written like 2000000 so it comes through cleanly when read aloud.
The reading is 9884.96
